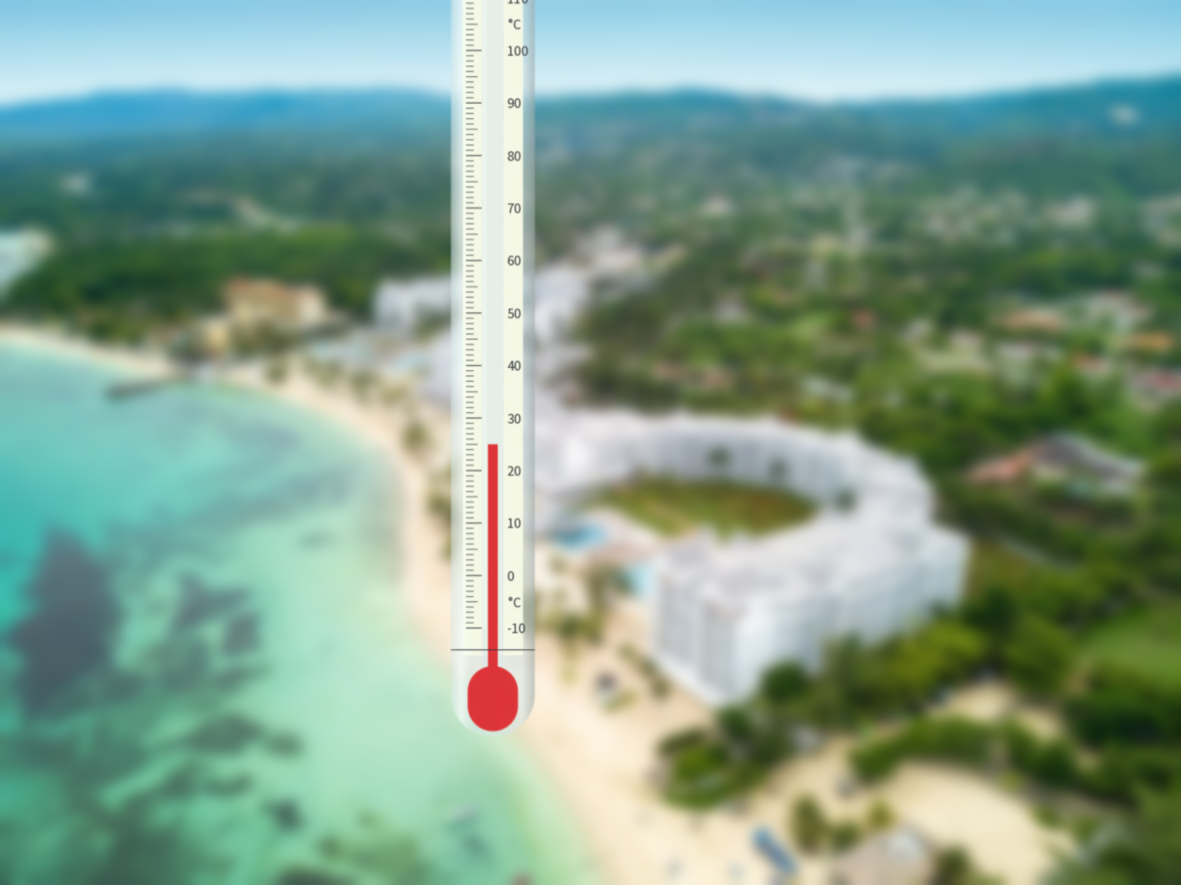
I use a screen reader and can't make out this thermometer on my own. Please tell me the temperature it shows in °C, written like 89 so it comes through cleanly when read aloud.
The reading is 25
